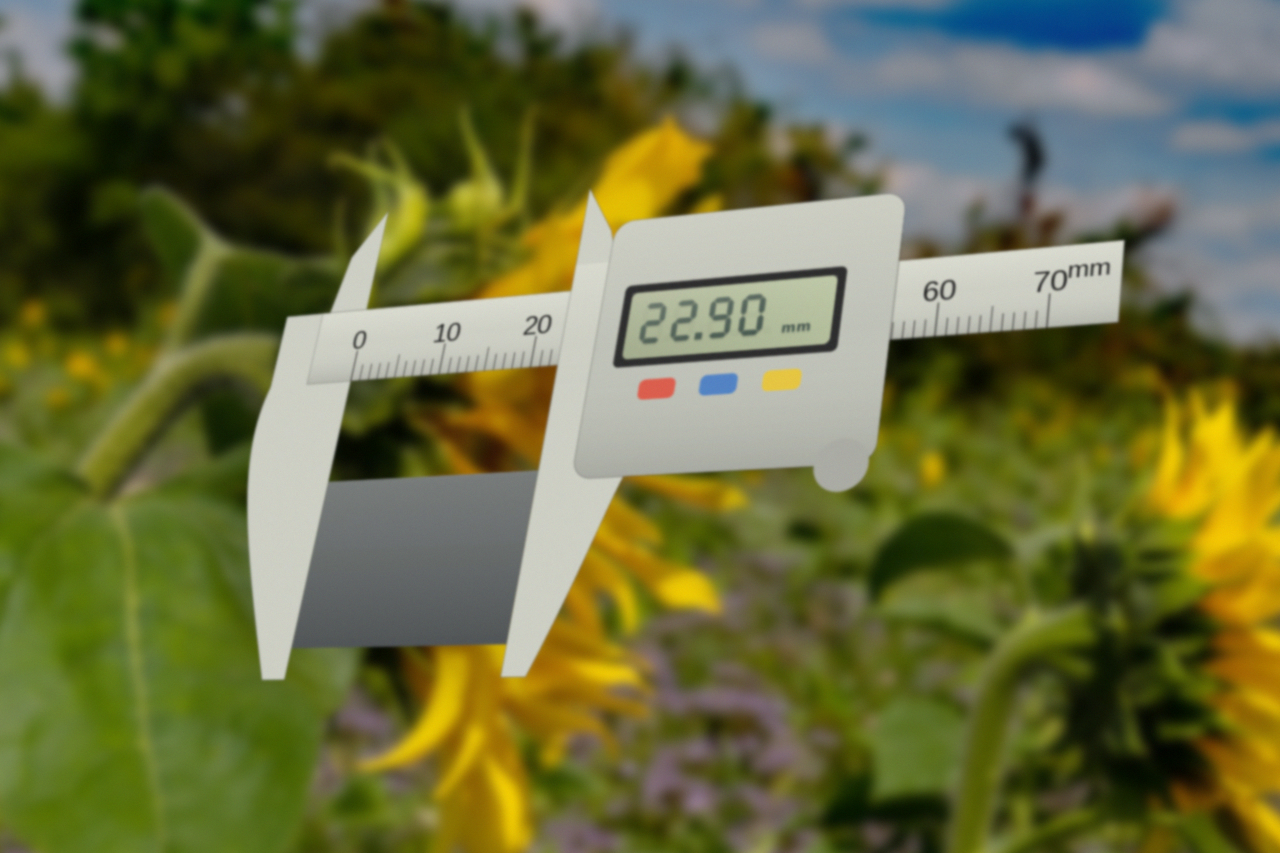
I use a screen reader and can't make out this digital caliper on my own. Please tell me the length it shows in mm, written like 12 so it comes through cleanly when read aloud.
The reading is 22.90
